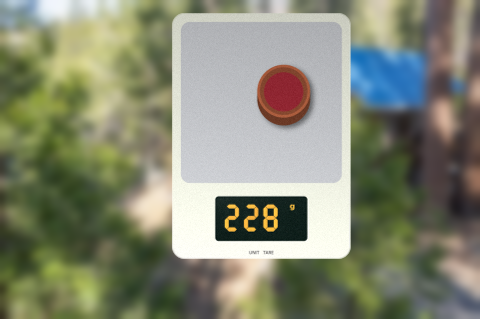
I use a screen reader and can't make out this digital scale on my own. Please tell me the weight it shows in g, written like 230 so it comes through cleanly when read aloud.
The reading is 228
